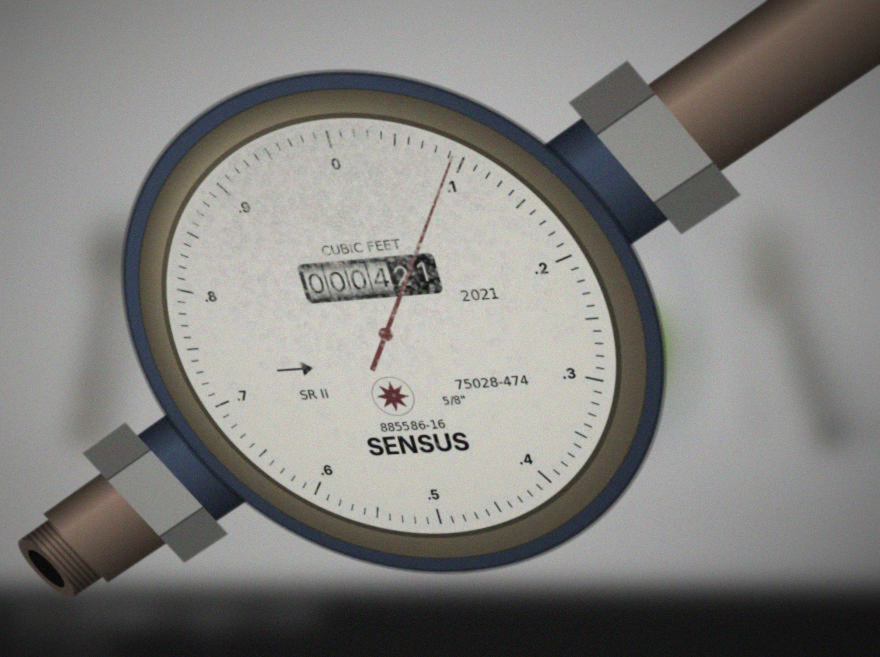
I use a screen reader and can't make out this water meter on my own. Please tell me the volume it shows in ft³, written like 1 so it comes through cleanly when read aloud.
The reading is 421.09
